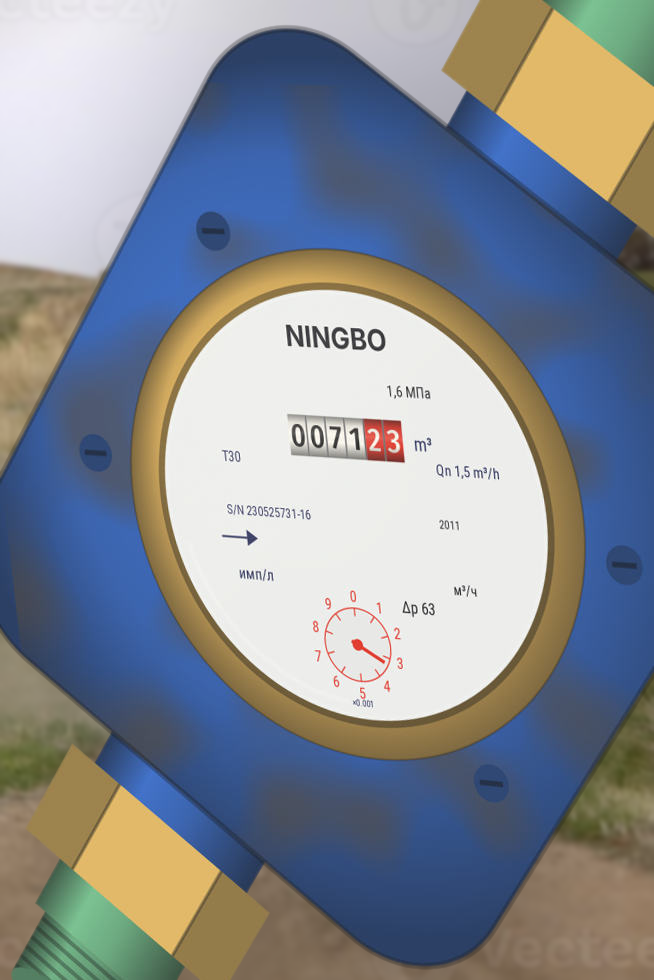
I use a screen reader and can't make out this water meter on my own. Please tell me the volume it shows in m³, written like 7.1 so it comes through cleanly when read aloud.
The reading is 71.233
